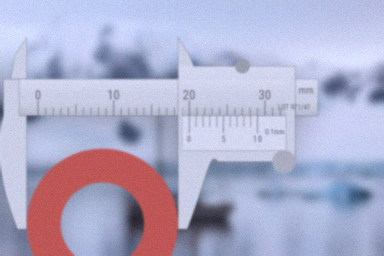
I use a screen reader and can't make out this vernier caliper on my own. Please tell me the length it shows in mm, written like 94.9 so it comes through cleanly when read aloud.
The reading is 20.0
